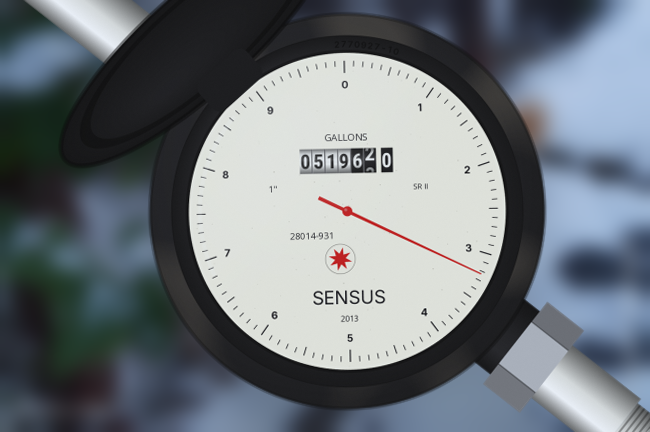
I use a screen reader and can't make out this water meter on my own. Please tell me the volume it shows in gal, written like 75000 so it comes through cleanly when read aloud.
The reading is 519623.2
